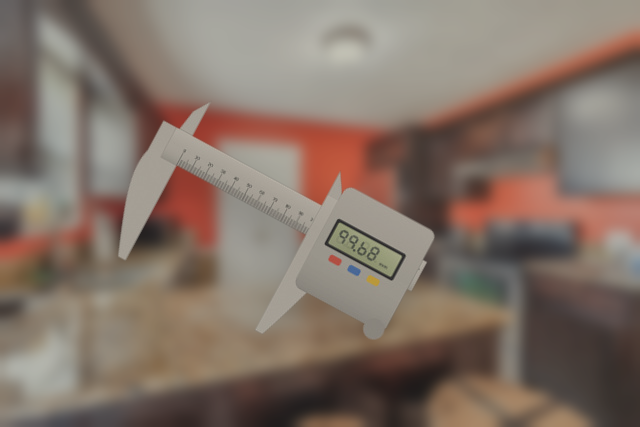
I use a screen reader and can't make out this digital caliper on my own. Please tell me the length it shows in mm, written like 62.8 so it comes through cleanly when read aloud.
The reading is 99.68
